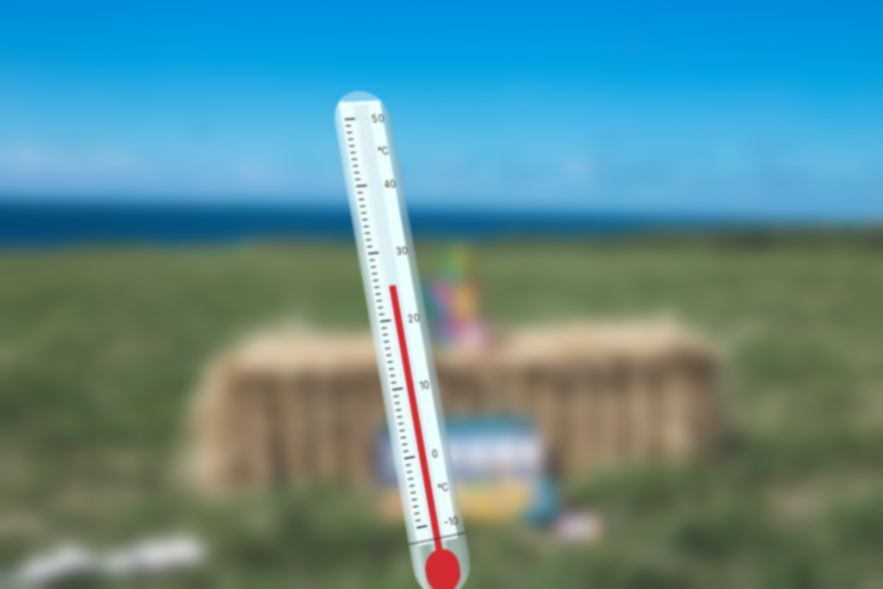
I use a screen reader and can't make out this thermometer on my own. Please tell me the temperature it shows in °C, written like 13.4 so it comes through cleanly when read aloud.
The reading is 25
